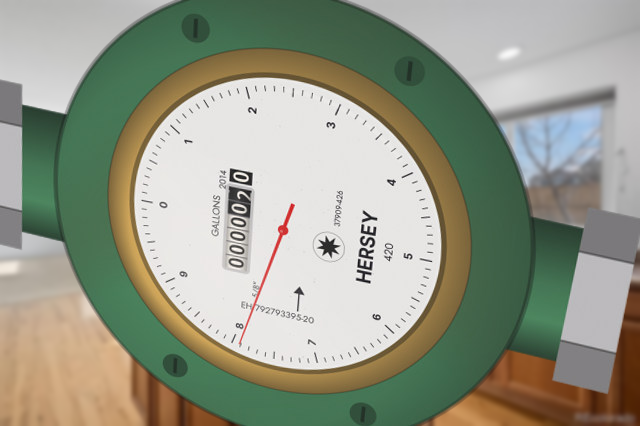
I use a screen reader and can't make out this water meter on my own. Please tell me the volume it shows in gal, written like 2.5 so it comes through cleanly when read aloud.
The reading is 17.9
